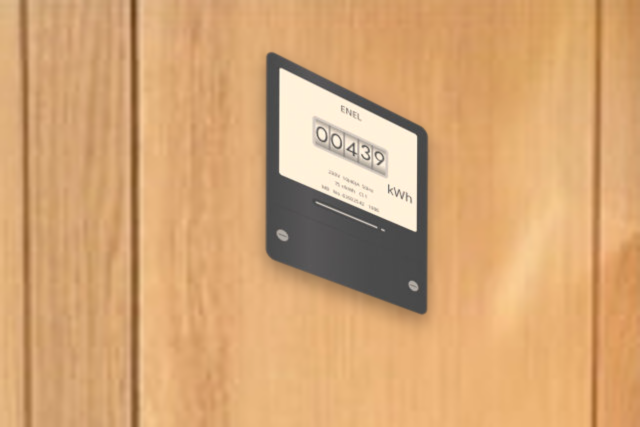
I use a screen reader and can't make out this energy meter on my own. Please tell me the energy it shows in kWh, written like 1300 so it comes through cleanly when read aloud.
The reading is 439
